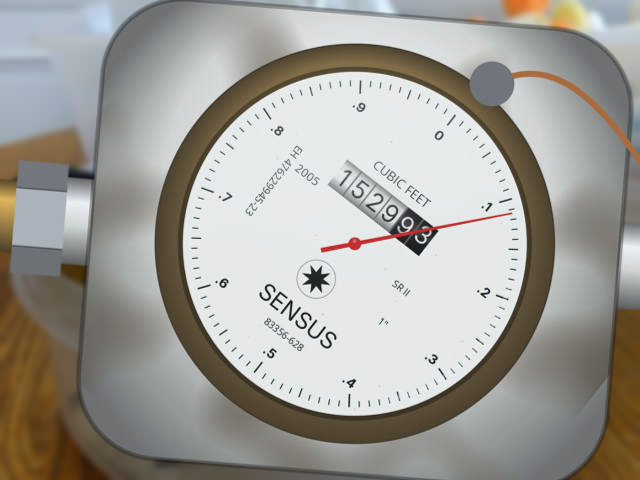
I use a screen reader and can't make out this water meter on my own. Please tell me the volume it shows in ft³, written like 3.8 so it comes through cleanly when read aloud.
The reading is 152993.11
